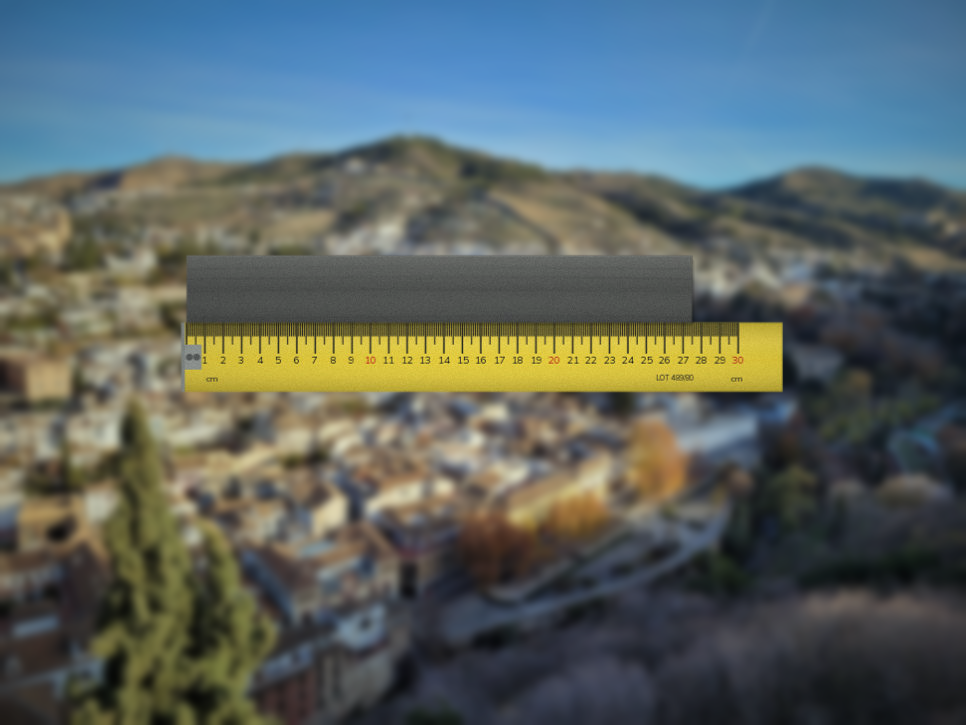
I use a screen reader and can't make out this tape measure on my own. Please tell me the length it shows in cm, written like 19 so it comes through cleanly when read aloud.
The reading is 27.5
